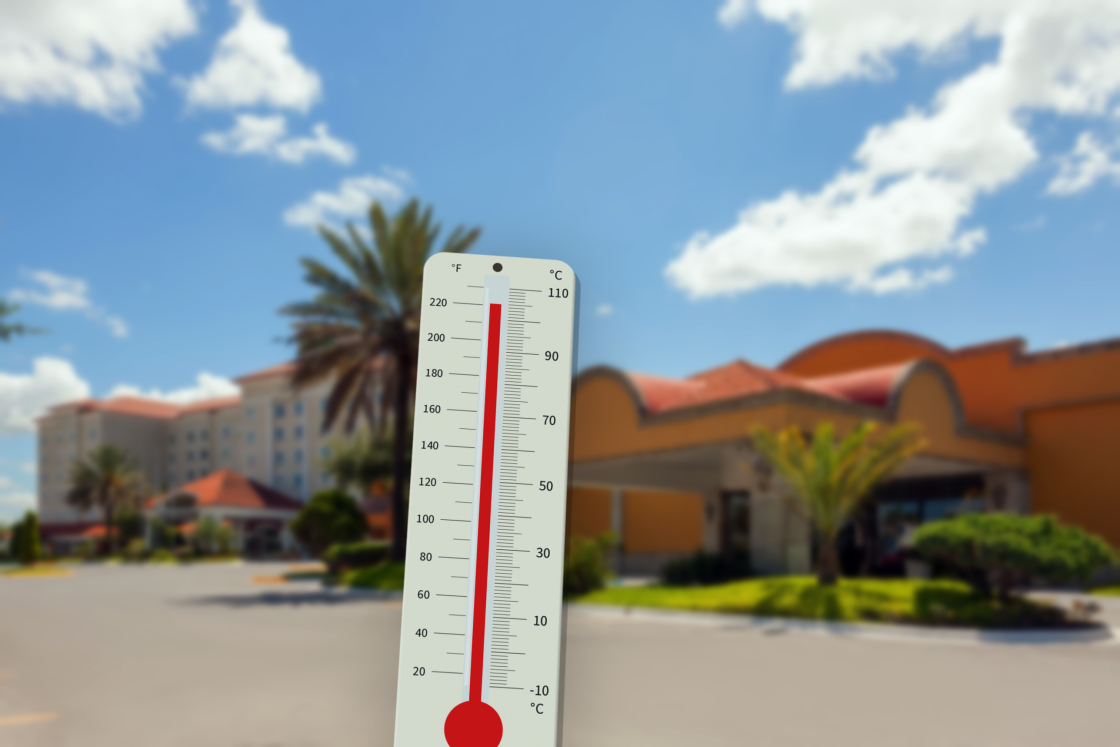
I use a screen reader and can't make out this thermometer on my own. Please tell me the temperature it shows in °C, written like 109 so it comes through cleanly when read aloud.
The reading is 105
